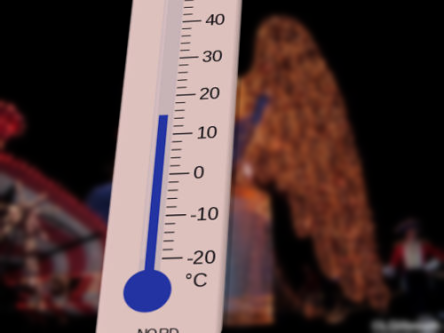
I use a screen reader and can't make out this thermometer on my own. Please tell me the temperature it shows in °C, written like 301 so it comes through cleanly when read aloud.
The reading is 15
